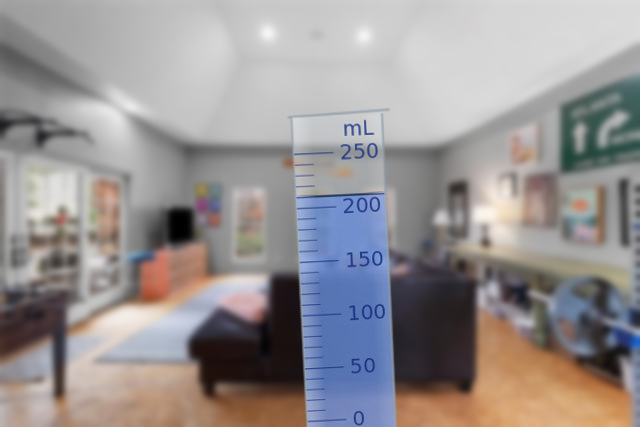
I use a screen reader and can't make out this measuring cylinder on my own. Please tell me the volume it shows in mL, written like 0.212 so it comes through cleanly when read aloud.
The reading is 210
